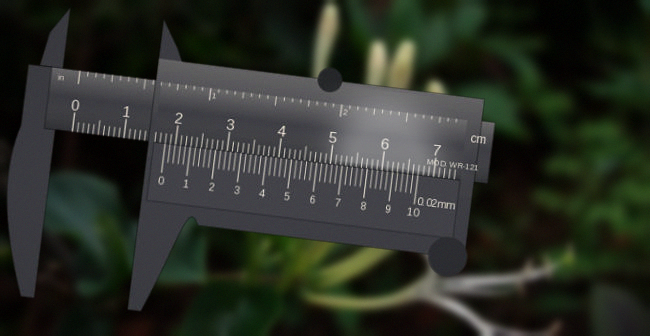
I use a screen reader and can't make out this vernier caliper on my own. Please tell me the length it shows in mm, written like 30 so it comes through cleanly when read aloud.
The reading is 18.0
